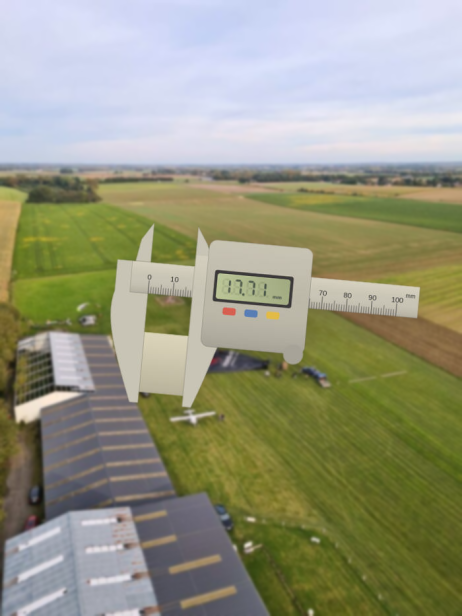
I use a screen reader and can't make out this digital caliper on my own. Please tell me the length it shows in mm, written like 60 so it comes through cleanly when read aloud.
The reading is 17.71
